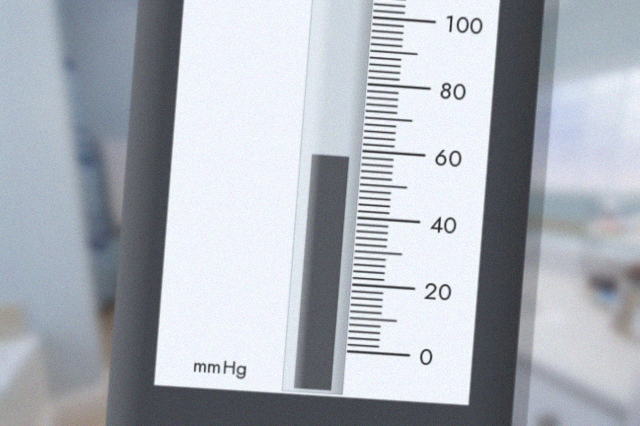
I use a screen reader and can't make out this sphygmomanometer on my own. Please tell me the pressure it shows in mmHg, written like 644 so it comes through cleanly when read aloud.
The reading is 58
